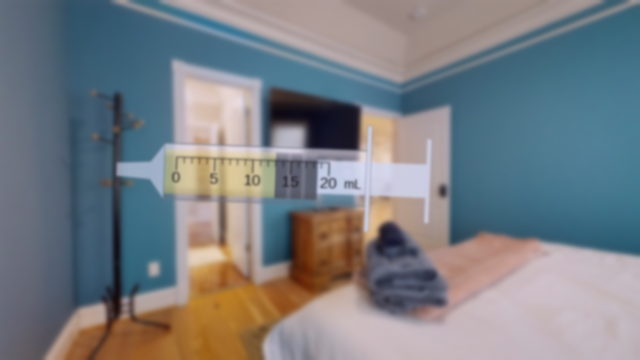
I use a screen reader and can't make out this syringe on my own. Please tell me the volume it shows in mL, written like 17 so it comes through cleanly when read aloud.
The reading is 13
